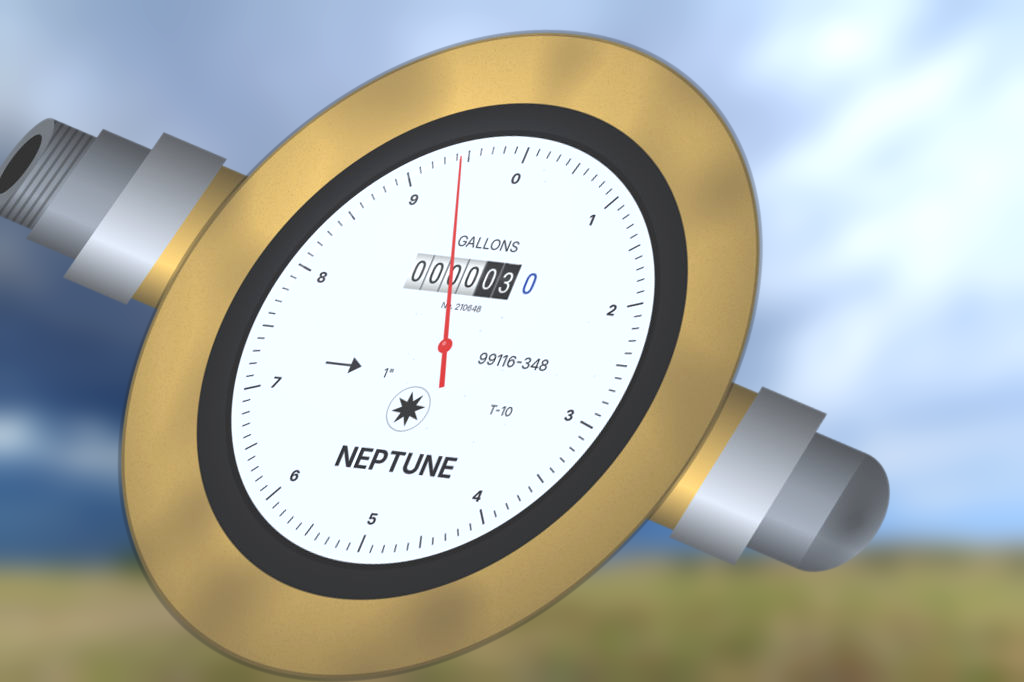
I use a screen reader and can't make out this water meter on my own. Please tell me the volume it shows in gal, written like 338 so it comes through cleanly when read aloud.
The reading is 29.4
